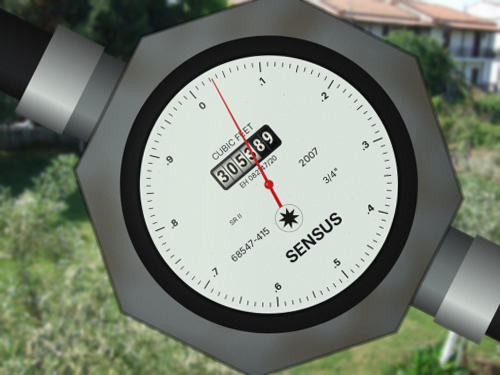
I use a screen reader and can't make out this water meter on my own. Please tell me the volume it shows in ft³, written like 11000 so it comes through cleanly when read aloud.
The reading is 305389.03
